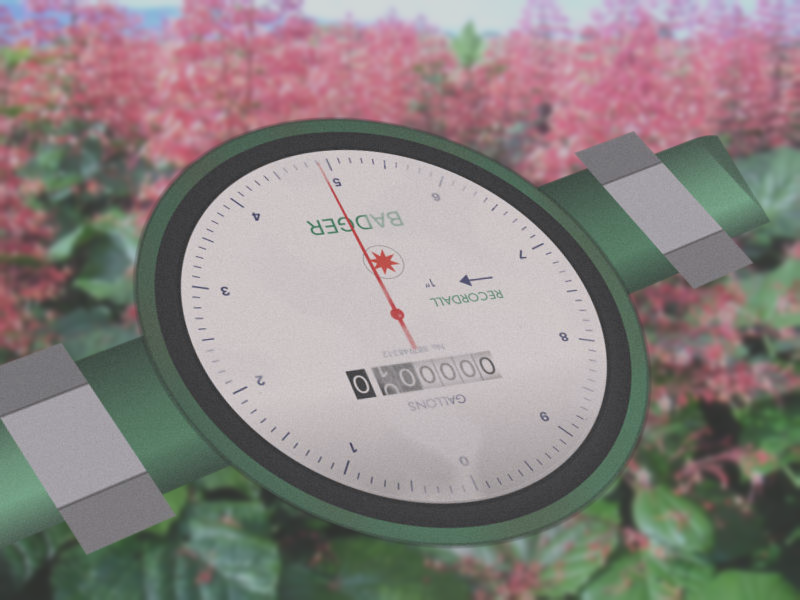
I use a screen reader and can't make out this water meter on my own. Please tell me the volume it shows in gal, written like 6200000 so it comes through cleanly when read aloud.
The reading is 4.9
